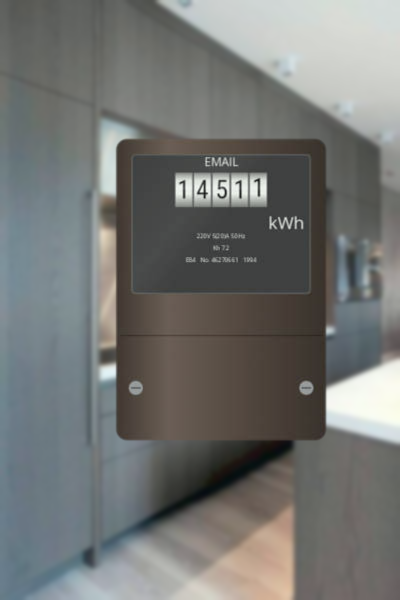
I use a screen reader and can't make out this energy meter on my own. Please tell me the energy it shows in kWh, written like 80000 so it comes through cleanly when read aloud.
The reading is 14511
